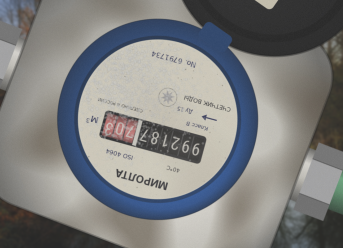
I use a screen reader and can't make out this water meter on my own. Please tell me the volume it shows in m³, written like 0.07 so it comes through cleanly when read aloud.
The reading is 992187.703
